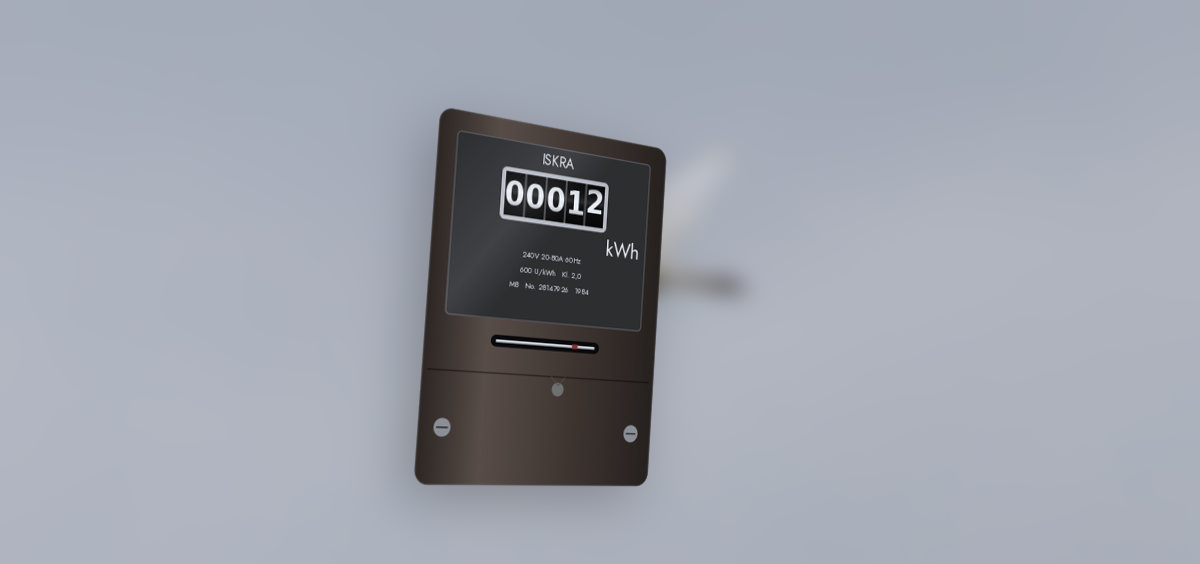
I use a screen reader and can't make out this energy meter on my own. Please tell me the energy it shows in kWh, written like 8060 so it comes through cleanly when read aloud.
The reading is 12
